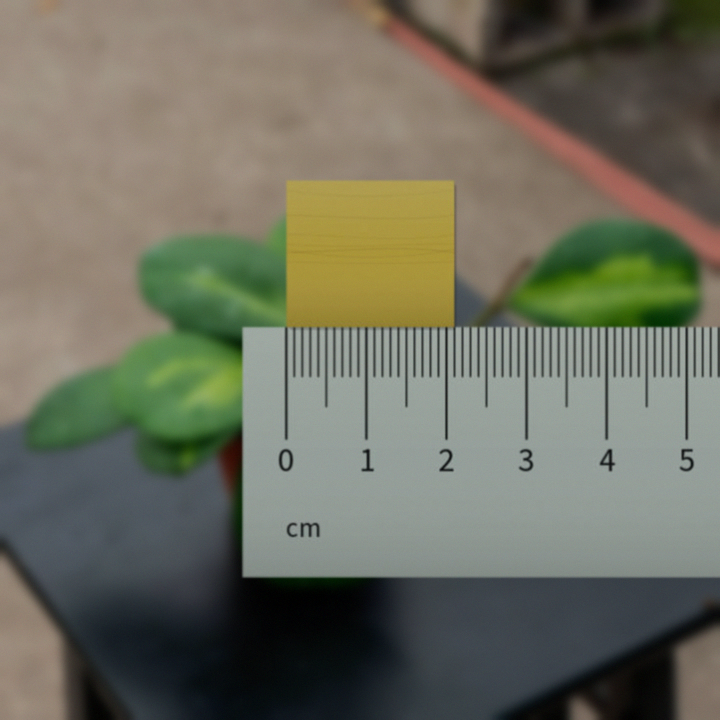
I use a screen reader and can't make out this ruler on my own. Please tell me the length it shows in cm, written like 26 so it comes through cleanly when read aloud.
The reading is 2.1
